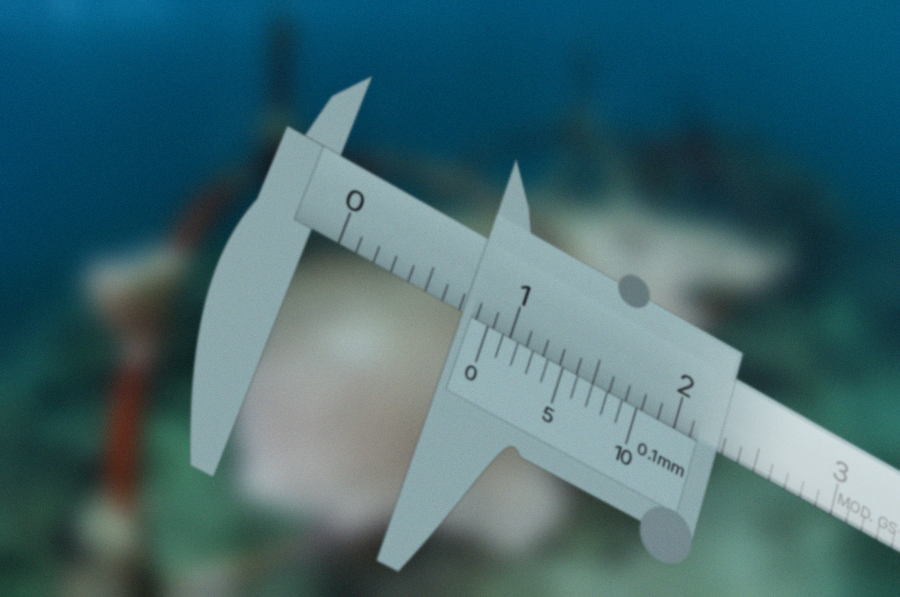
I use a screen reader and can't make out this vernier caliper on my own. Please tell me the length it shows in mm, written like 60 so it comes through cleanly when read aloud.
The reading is 8.7
